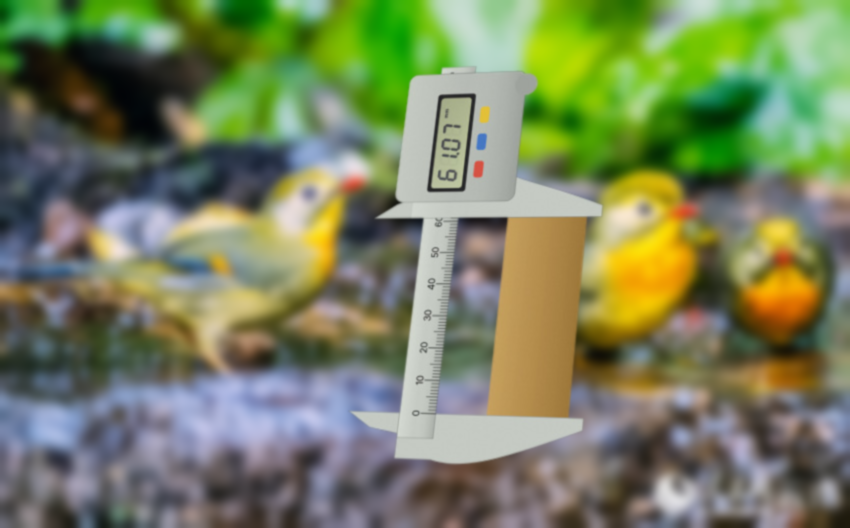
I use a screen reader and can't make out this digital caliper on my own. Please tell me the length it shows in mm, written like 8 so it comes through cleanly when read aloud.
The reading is 61.07
